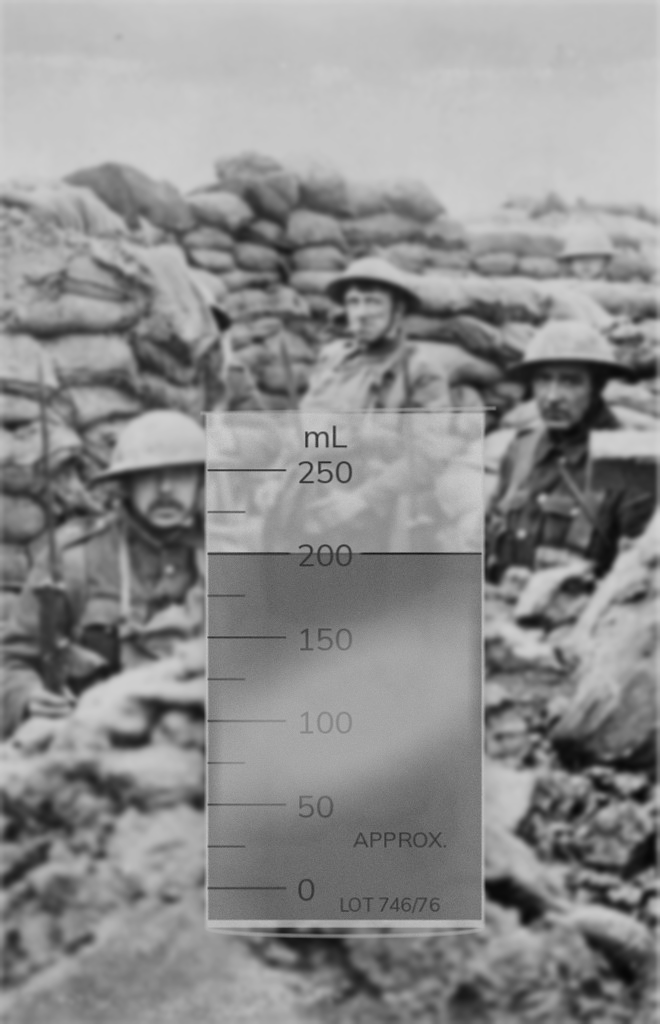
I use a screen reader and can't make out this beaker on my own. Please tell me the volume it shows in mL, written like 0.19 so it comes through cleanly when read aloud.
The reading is 200
